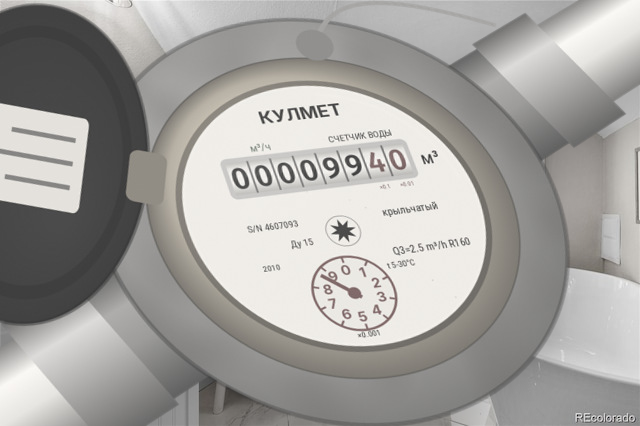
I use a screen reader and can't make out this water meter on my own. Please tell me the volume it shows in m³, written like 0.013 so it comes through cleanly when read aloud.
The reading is 99.408
